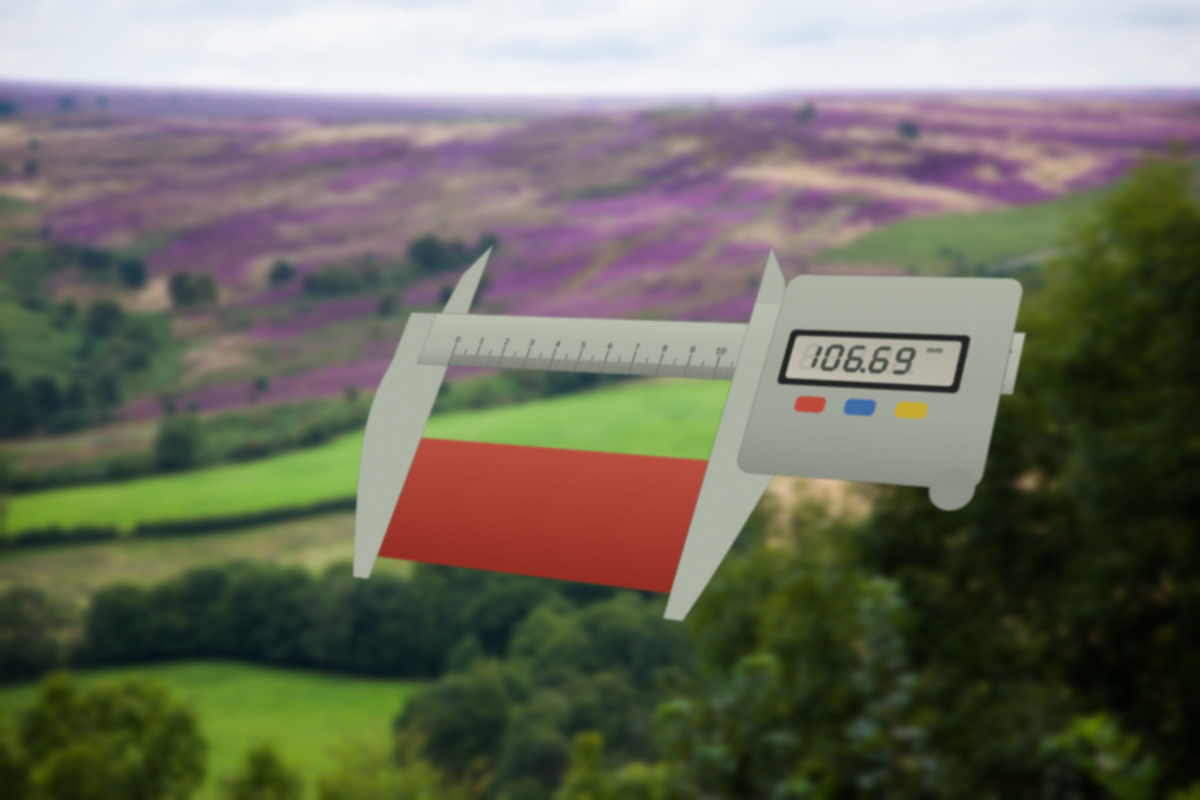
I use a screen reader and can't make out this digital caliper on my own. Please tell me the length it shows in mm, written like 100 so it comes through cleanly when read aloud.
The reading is 106.69
